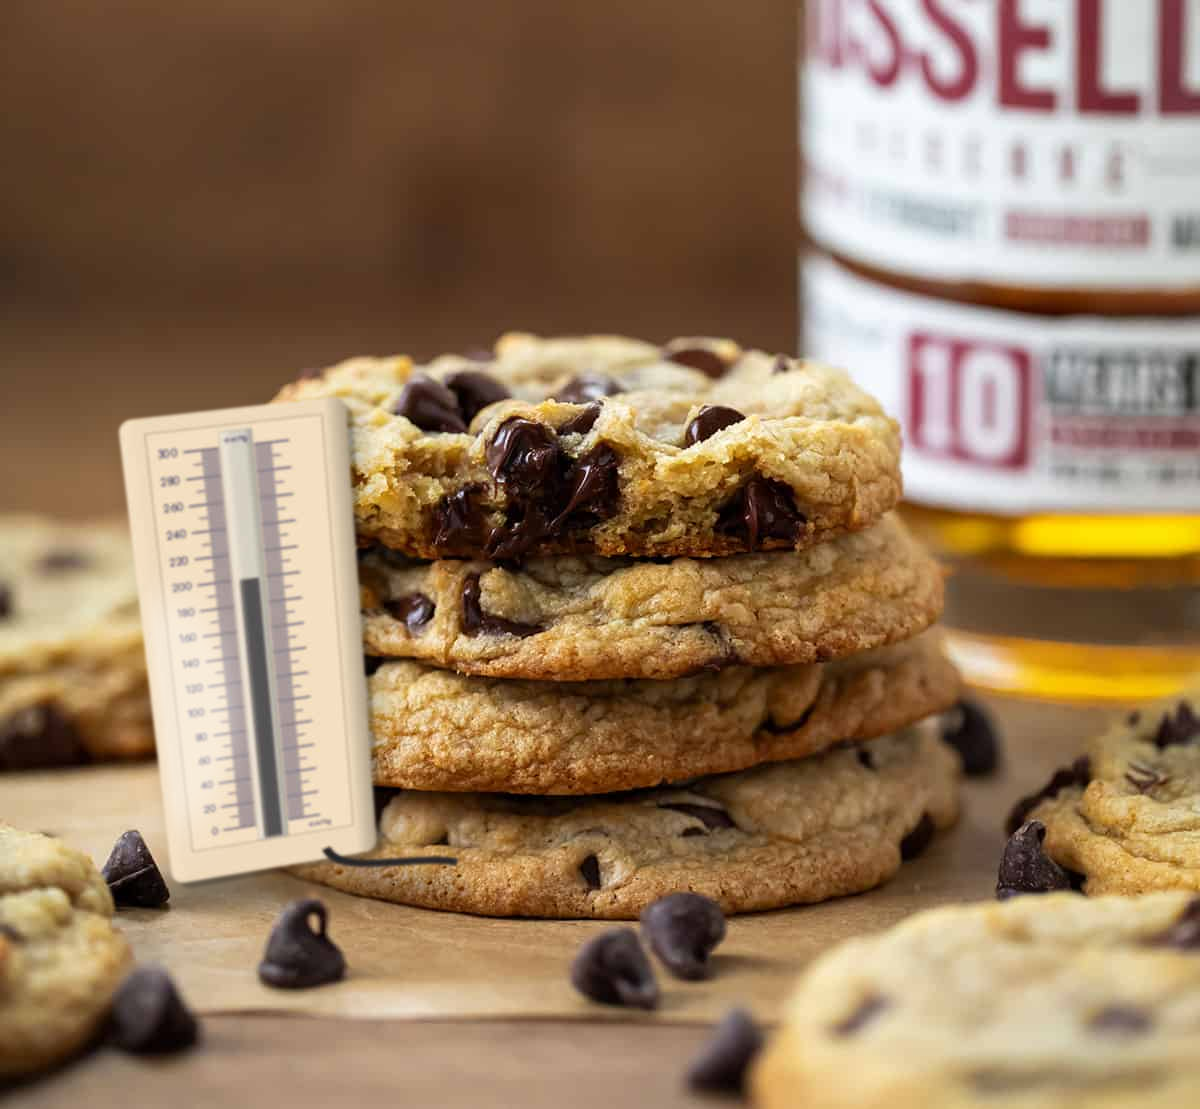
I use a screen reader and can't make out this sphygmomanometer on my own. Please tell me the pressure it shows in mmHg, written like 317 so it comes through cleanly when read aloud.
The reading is 200
